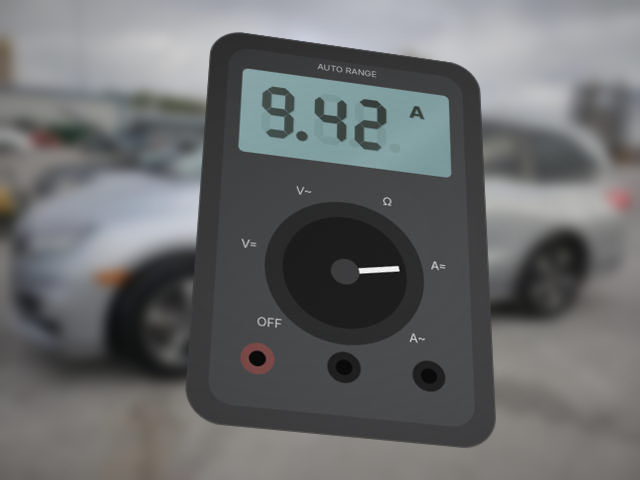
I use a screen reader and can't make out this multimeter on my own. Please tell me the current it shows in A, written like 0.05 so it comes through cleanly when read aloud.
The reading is 9.42
